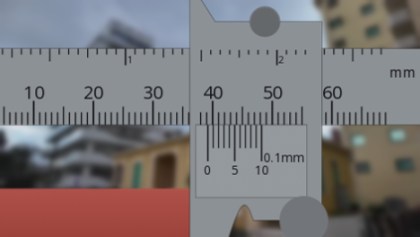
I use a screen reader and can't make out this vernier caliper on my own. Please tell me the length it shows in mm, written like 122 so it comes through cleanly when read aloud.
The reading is 39.2
